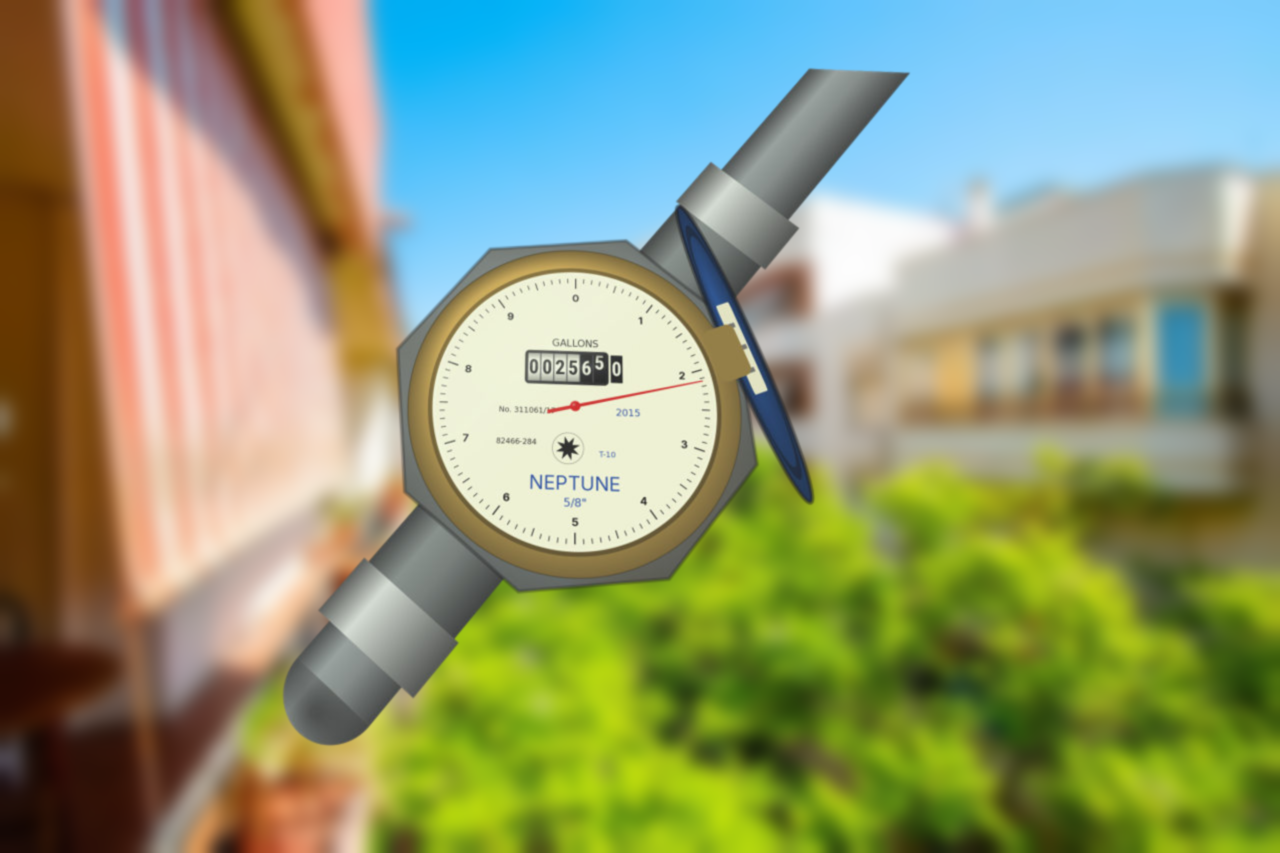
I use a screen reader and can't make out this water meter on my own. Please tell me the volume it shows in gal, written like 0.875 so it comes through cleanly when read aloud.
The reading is 25652.1
